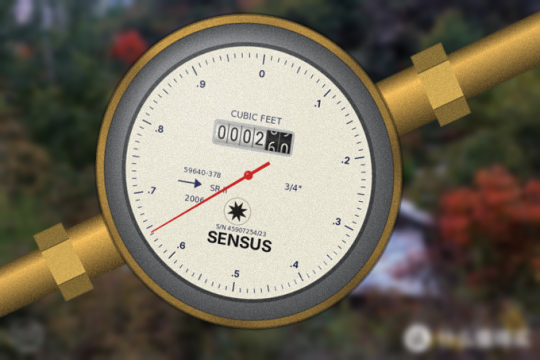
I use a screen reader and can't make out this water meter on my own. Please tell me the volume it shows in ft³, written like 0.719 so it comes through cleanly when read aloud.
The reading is 259.64
